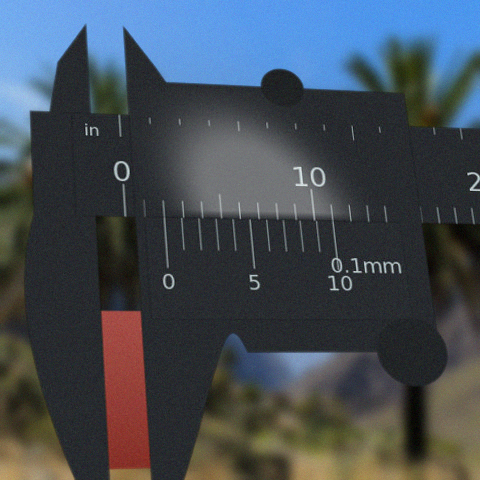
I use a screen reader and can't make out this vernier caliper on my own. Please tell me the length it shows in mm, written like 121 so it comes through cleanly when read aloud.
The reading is 2.0
